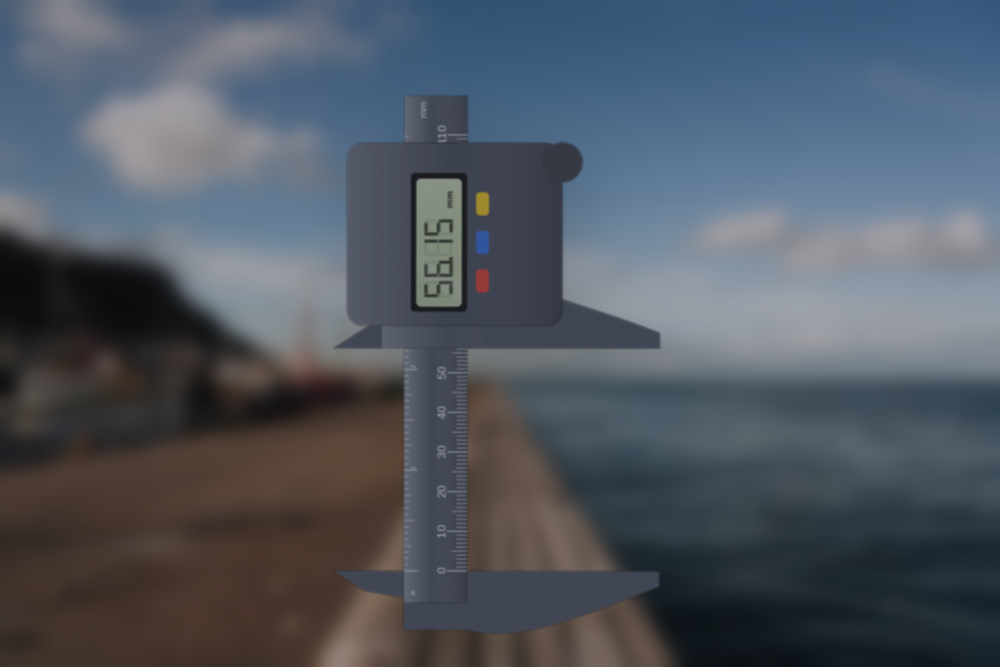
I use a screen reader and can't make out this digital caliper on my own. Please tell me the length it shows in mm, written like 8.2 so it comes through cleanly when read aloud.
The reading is 56.15
